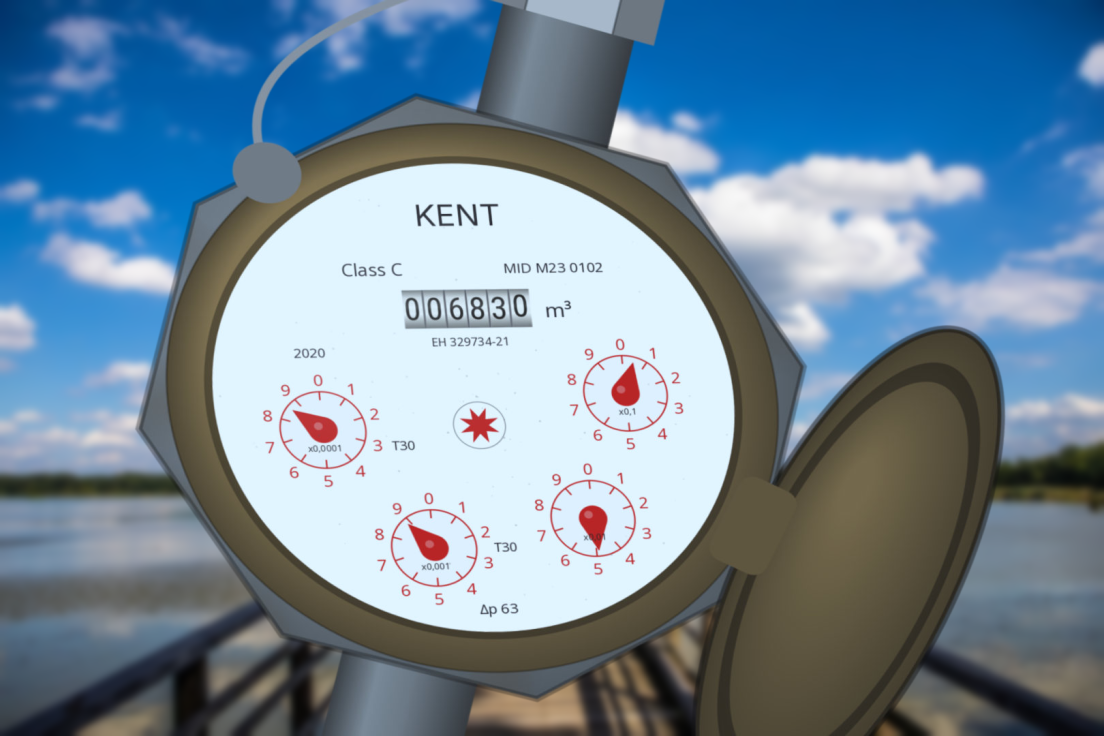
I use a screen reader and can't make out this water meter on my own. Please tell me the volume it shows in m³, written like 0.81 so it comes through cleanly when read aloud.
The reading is 6830.0488
